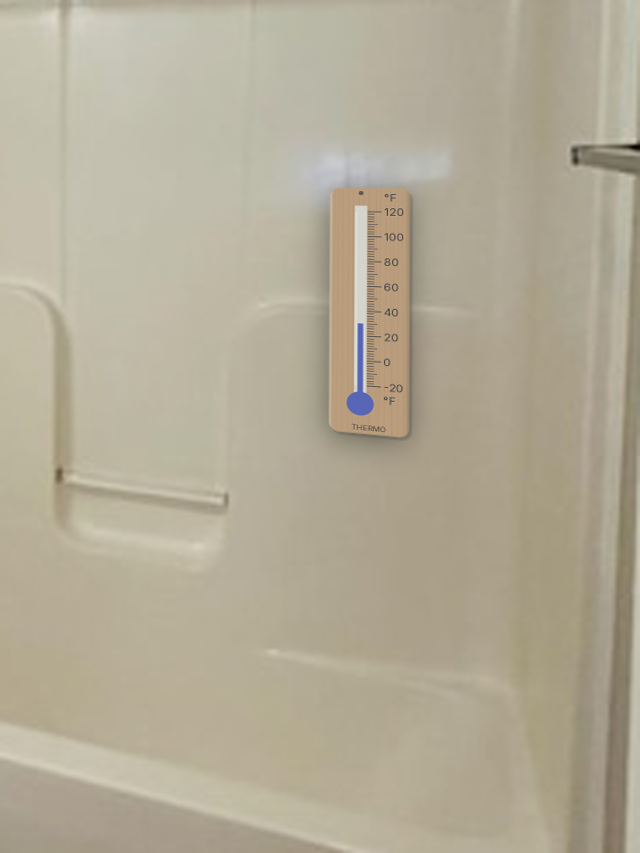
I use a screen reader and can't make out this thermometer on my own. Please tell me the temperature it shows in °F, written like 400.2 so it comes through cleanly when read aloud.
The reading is 30
